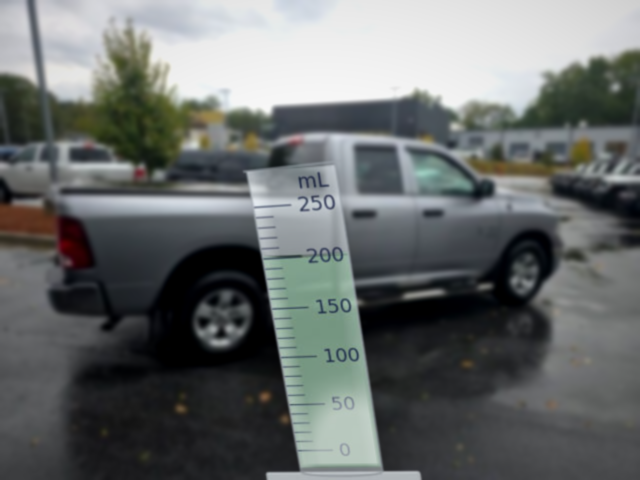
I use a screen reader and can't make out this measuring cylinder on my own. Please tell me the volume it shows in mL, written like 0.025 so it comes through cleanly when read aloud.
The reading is 200
